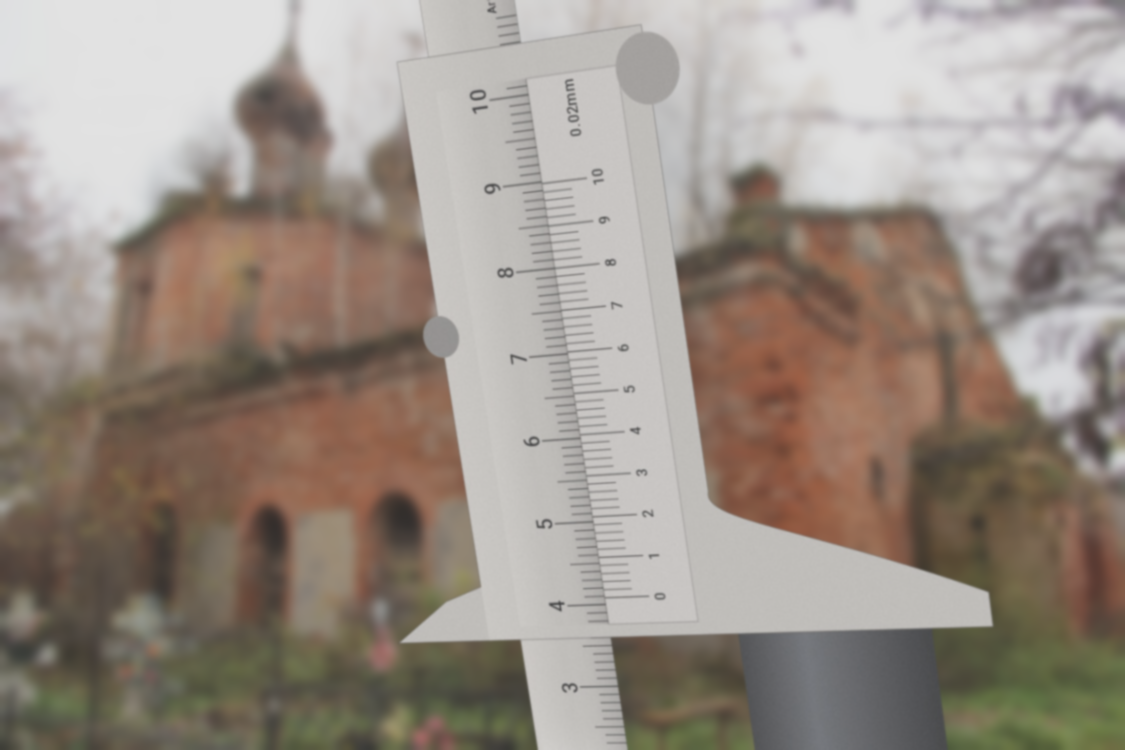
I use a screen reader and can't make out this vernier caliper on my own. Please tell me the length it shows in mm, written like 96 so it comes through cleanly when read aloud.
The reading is 40.8
